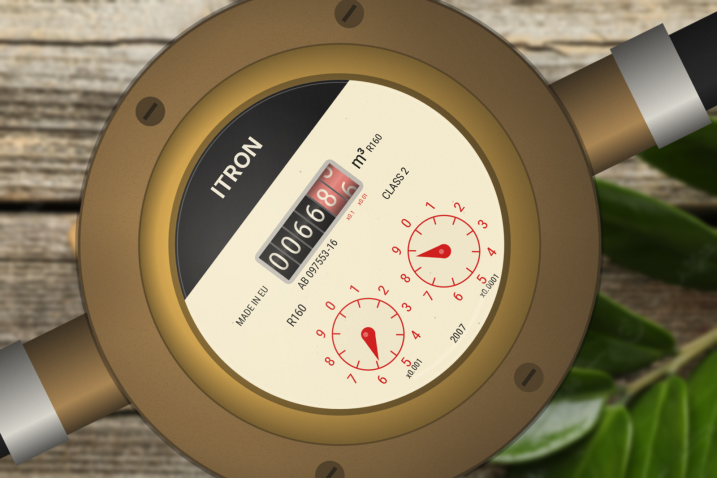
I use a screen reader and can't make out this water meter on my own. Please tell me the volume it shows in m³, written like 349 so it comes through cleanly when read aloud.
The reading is 66.8558
